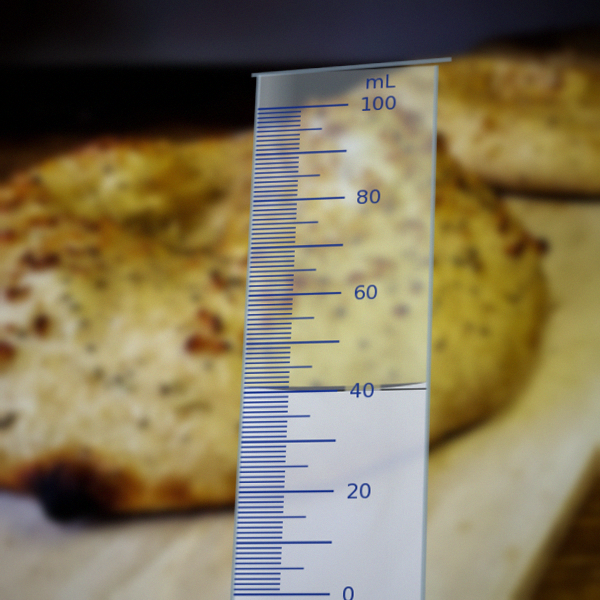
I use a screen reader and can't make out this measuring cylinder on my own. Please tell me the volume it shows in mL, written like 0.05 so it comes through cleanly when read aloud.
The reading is 40
